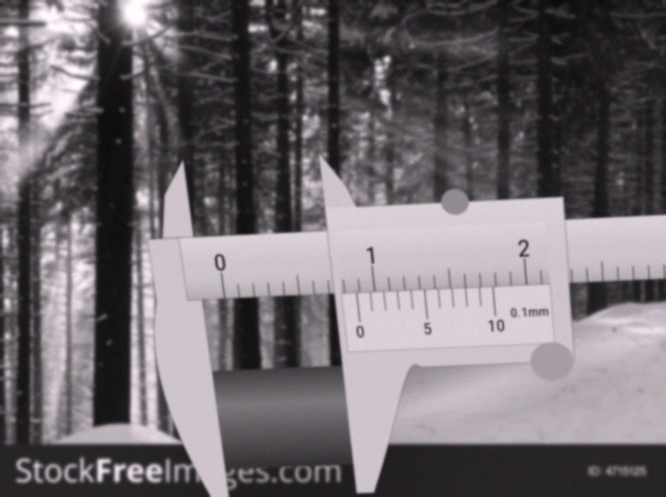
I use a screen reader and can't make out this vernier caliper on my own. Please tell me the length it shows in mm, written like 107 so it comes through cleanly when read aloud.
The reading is 8.8
